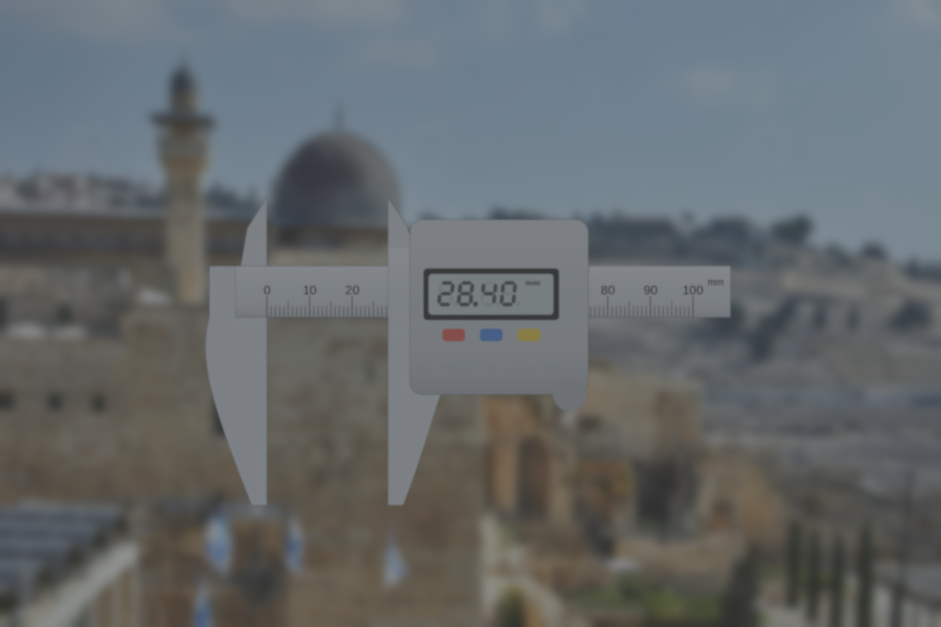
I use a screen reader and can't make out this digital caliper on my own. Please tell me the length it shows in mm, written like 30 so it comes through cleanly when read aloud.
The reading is 28.40
